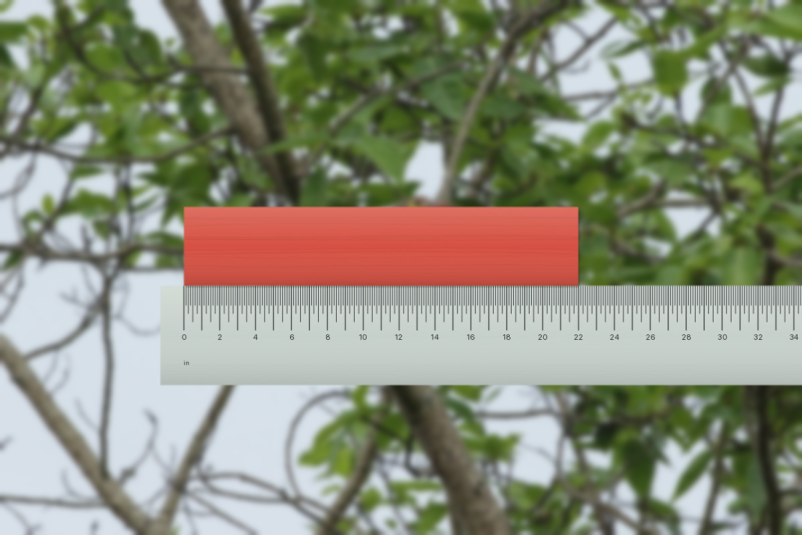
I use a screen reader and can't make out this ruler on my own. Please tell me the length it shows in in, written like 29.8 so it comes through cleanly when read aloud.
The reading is 22
